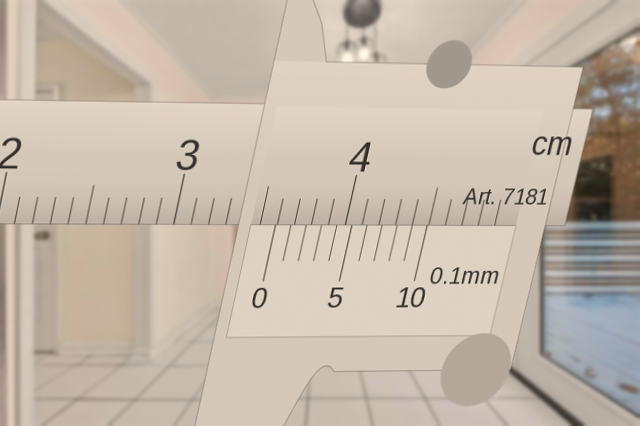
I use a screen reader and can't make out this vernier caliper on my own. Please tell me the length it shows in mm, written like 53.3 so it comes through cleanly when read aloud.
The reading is 35.9
